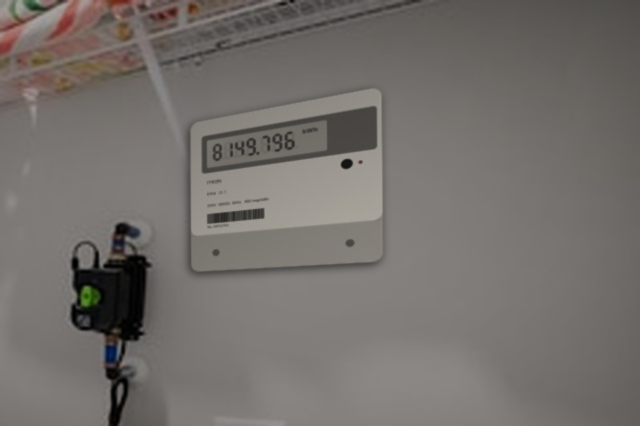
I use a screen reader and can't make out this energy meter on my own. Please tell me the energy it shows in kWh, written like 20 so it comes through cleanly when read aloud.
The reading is 8149.796
